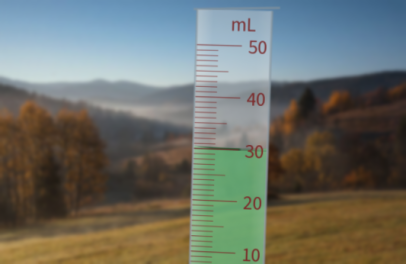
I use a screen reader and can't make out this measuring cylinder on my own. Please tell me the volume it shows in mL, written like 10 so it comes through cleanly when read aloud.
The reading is 30
